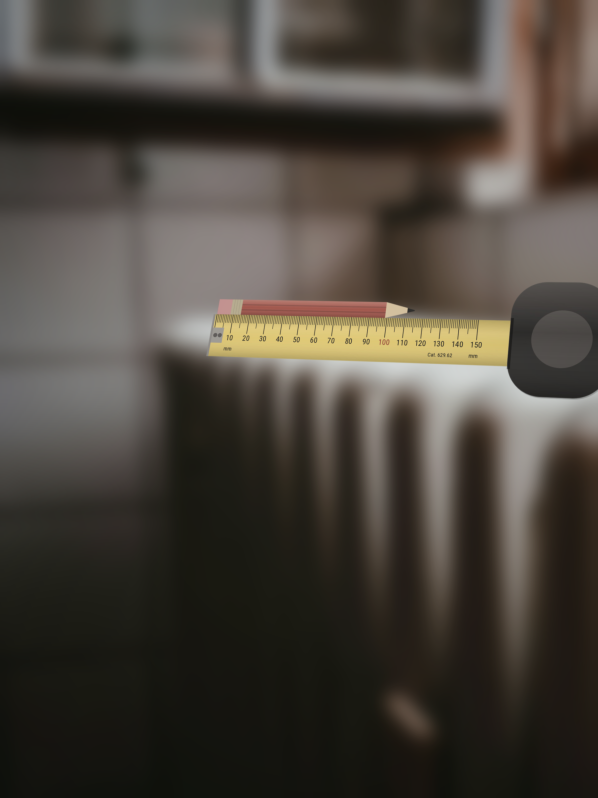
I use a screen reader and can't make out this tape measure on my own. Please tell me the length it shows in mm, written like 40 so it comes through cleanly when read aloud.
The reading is 115
